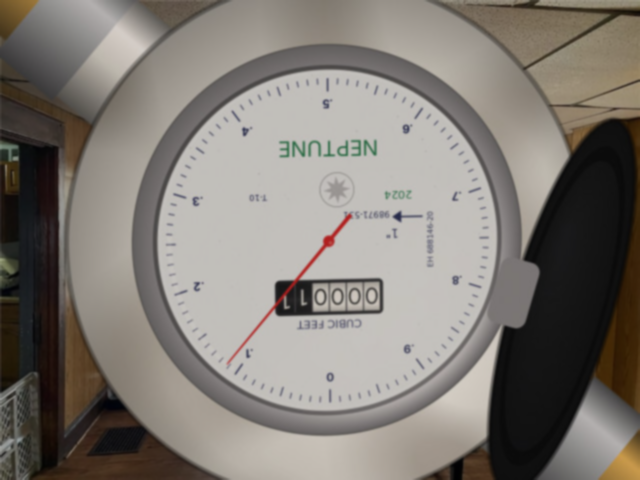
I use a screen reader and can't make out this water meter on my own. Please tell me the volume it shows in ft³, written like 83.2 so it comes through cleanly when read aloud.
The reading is 11.11
